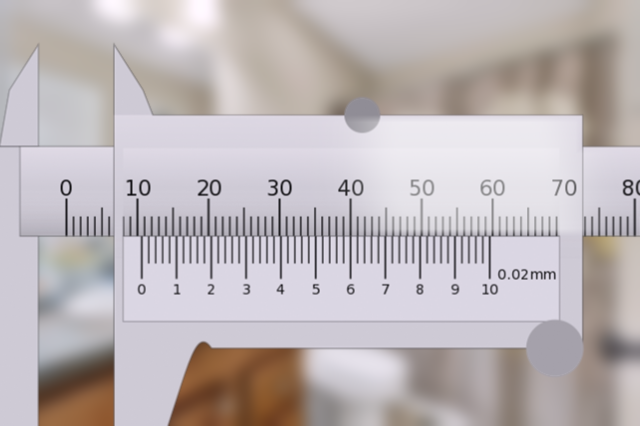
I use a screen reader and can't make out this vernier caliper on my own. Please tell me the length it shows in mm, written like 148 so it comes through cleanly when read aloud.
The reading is 10.6
